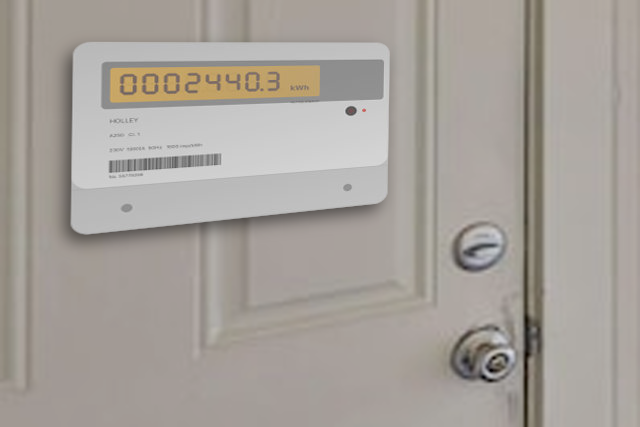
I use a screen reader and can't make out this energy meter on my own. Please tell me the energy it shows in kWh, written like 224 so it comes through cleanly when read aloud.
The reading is 2440.3
